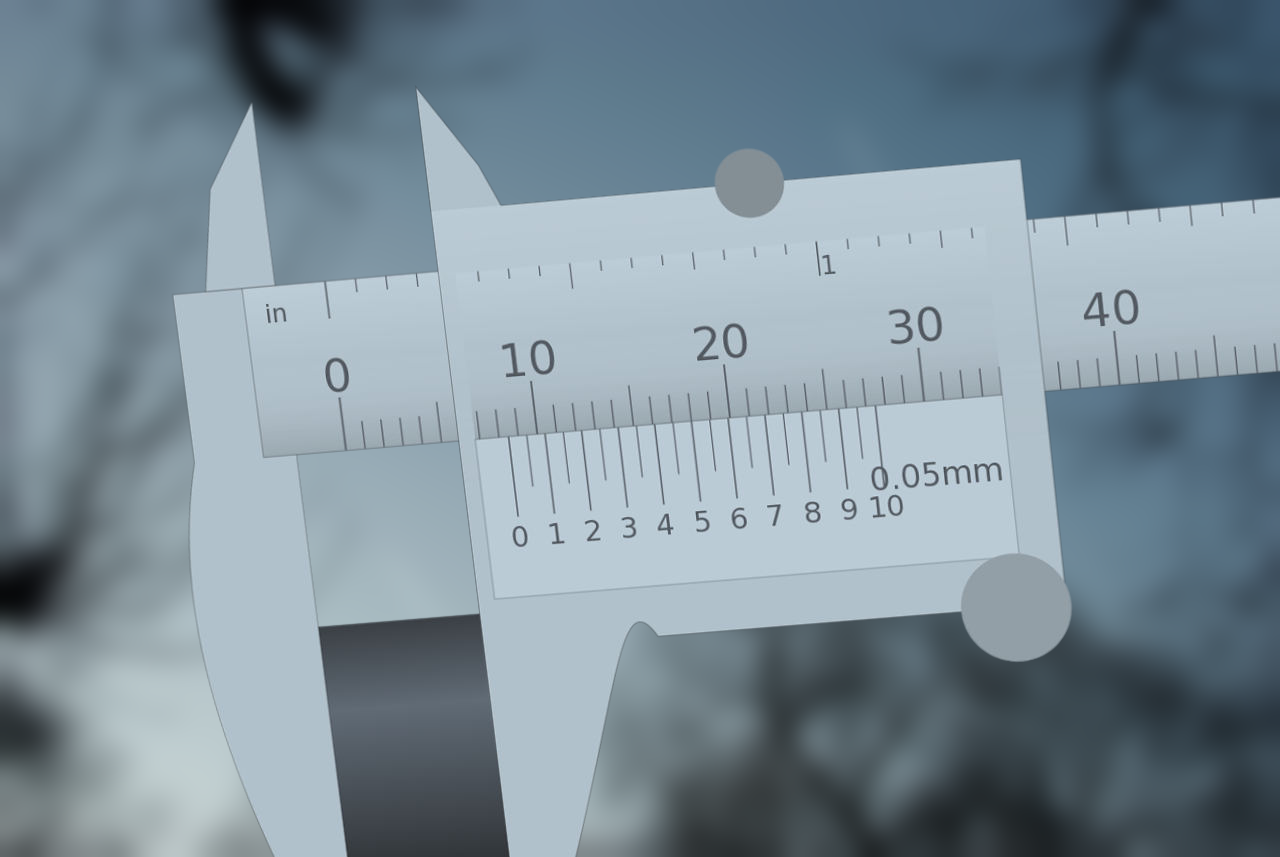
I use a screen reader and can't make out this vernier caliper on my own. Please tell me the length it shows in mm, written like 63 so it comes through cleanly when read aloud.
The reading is 8.5
